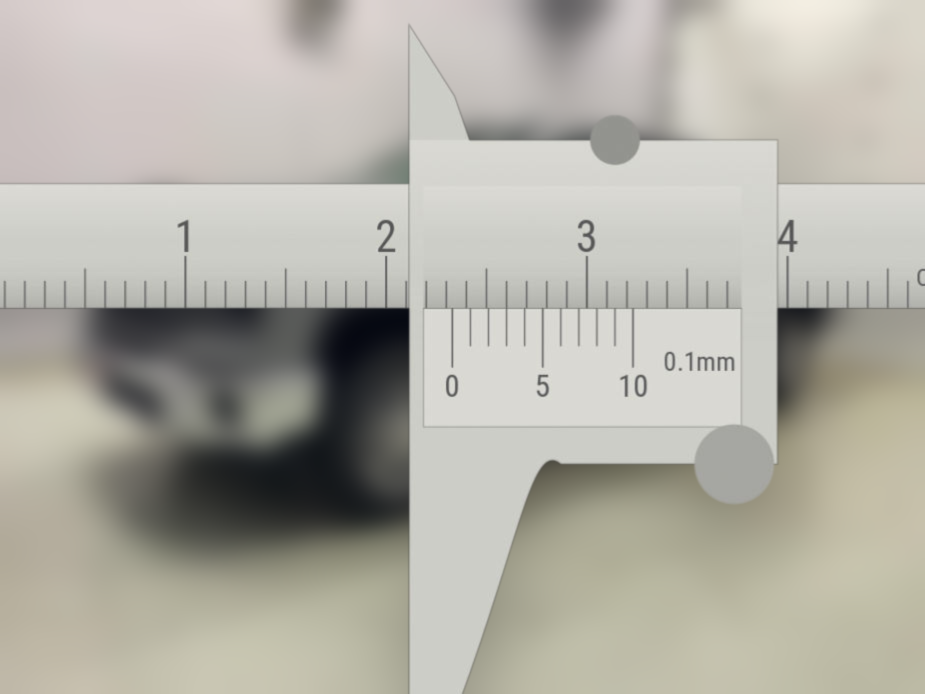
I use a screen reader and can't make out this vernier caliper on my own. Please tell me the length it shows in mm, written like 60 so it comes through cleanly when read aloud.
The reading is 23.3
